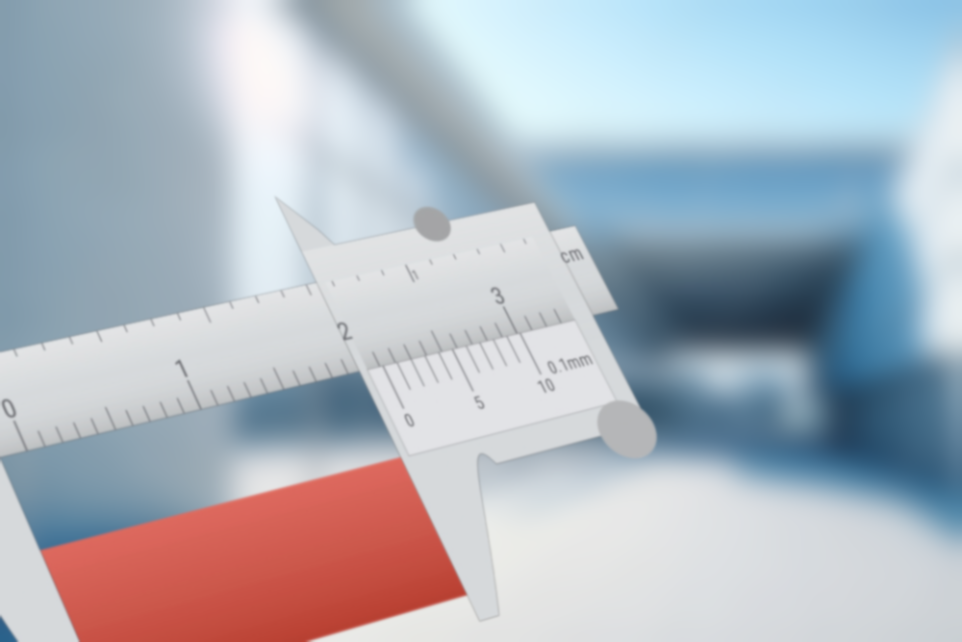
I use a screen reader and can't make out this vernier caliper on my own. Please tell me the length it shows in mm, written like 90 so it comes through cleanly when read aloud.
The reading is 21.2
